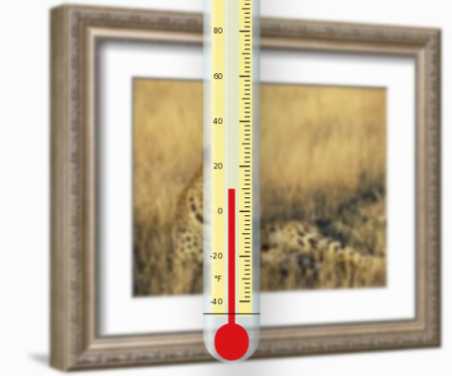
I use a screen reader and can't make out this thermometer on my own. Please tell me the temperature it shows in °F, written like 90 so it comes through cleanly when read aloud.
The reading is 10
